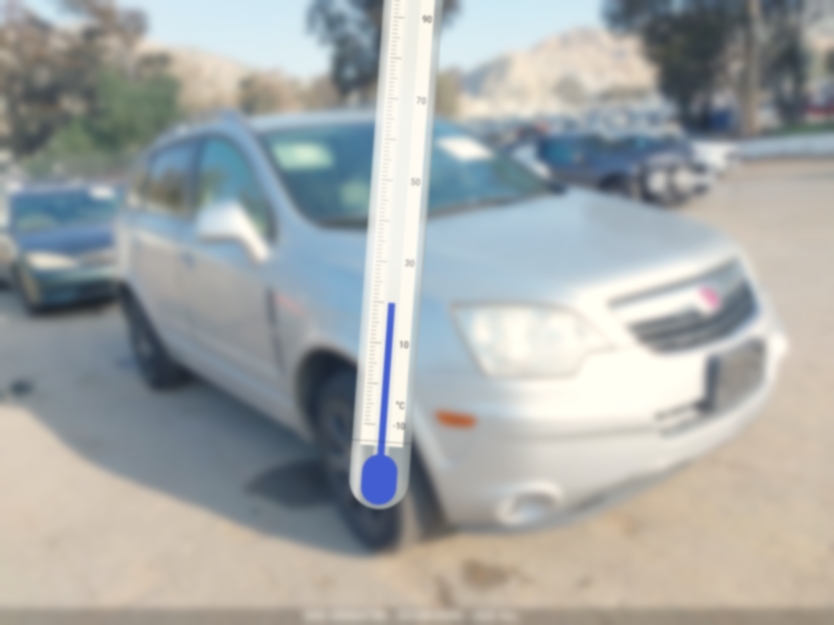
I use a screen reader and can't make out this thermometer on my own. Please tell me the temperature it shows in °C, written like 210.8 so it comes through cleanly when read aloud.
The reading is 20
